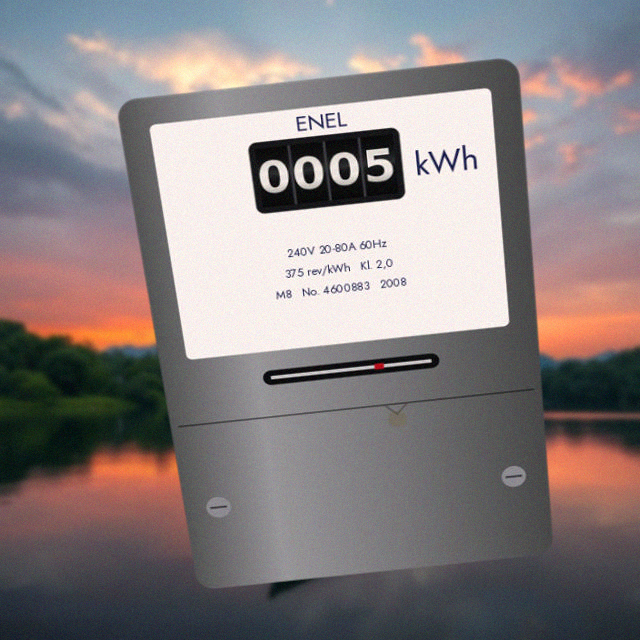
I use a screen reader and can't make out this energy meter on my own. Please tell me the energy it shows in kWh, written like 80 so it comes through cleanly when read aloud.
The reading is 5
